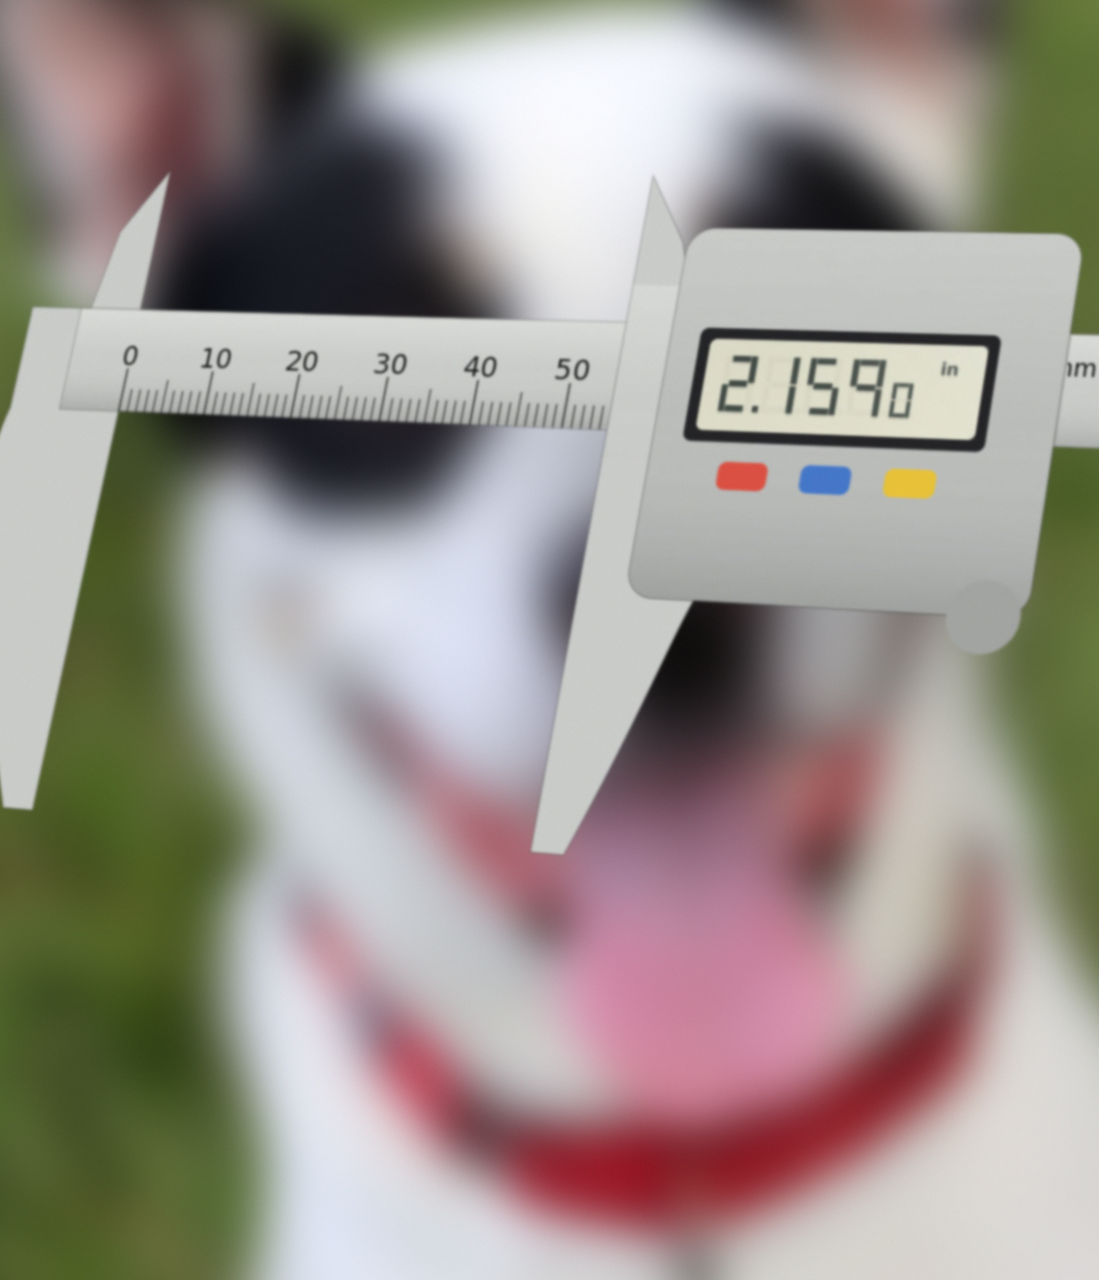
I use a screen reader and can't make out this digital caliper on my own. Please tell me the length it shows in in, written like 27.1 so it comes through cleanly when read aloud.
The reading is 2.1590
